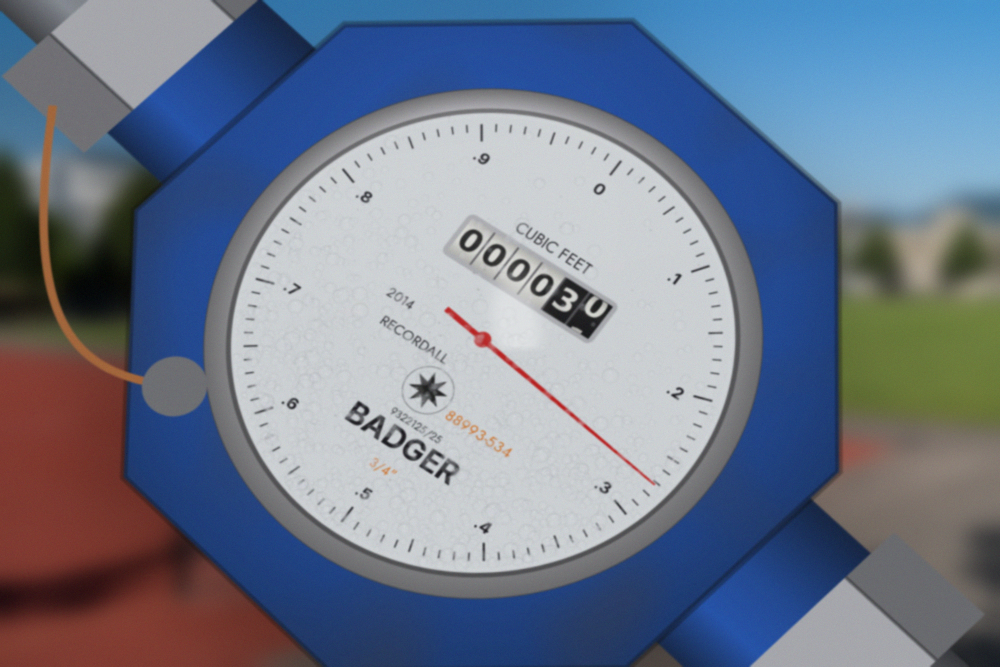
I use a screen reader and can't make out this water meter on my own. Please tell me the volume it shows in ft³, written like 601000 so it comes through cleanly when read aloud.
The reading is 30.27
